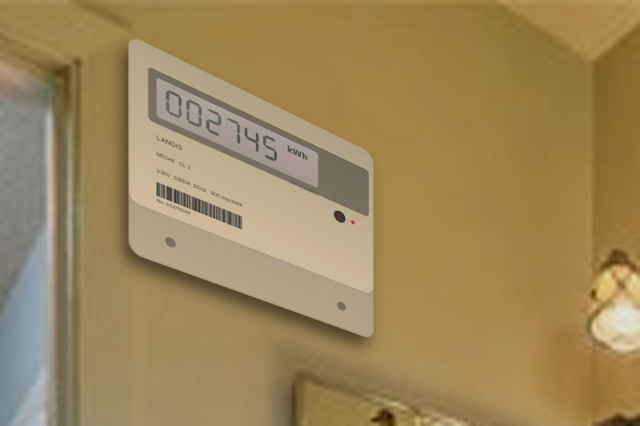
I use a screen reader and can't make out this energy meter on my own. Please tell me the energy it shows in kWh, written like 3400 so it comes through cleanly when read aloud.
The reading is 2745
